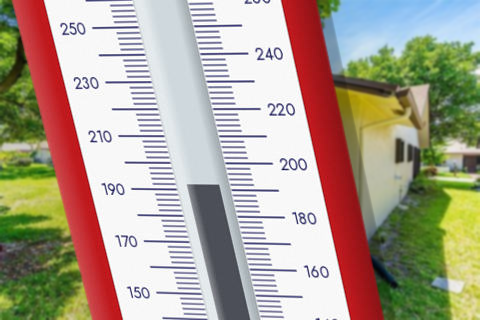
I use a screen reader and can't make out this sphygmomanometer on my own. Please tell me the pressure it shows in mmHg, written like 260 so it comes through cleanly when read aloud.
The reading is 192
